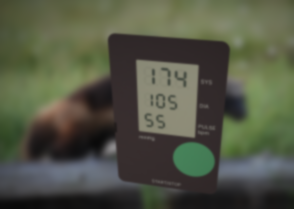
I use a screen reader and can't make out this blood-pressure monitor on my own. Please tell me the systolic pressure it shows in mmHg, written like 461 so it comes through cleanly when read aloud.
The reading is 174
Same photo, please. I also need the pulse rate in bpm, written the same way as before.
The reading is 55
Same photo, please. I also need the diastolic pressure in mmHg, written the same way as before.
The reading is 105
